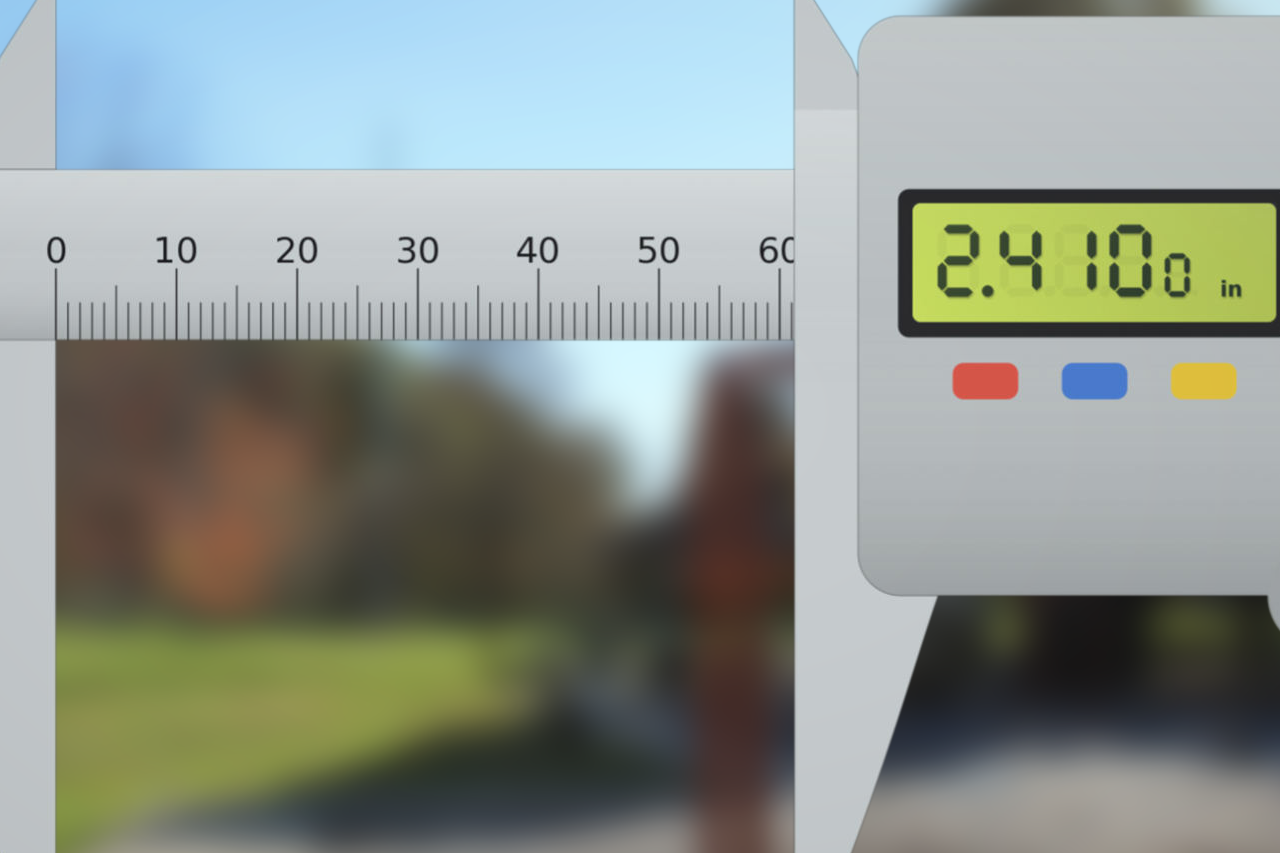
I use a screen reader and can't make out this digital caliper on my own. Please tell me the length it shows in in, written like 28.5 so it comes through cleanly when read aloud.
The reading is 2.4100
